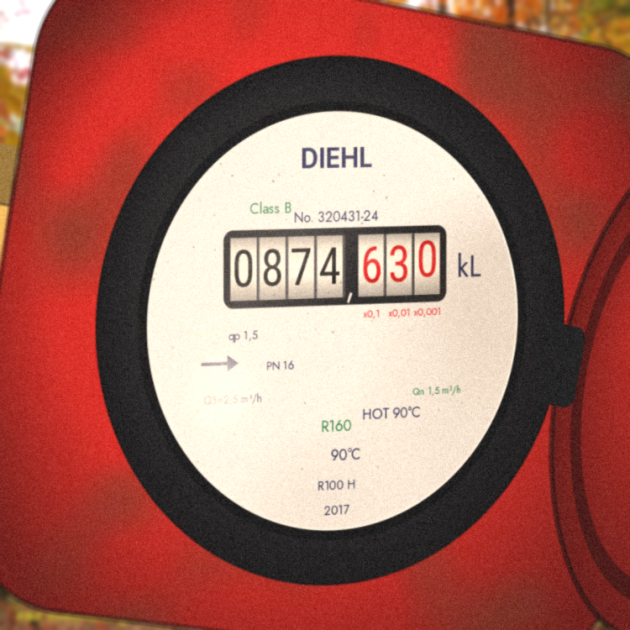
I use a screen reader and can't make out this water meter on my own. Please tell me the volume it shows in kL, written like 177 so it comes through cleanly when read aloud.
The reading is 874.630
